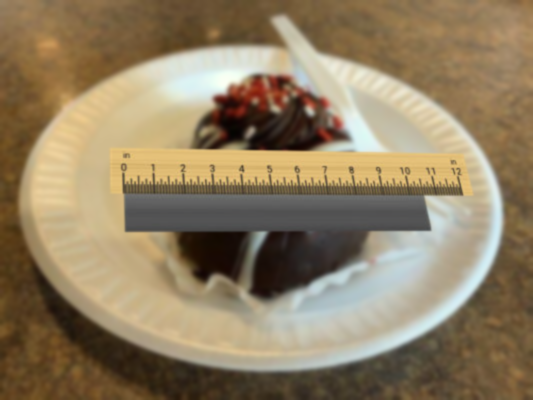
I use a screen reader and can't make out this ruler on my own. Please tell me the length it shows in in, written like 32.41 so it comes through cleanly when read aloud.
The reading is 10.5
